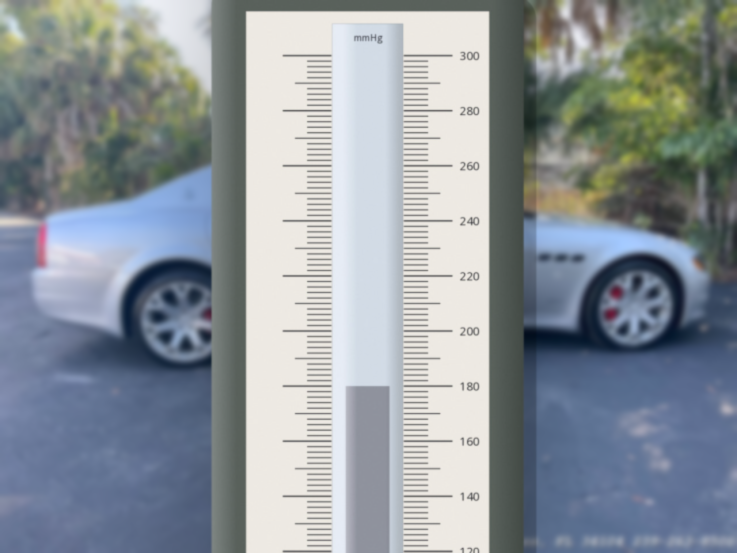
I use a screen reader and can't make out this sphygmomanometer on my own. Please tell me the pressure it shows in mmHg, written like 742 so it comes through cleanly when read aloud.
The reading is 180
